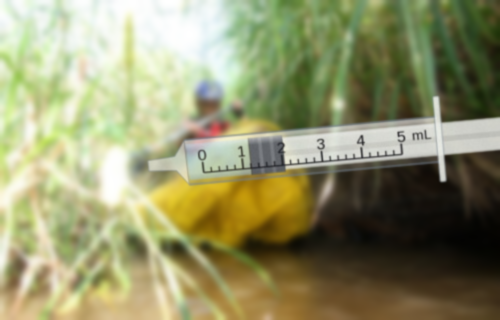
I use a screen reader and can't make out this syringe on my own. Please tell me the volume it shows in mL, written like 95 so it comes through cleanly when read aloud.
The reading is 1.2
